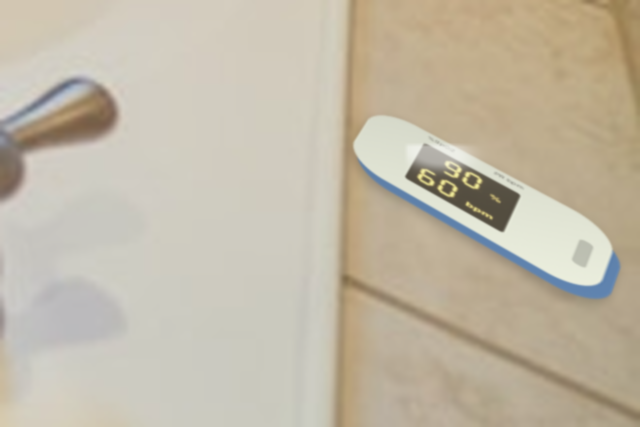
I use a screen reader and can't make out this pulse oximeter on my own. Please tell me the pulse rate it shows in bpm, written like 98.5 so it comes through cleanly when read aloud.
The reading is 60
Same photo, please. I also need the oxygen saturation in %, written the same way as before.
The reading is 90
